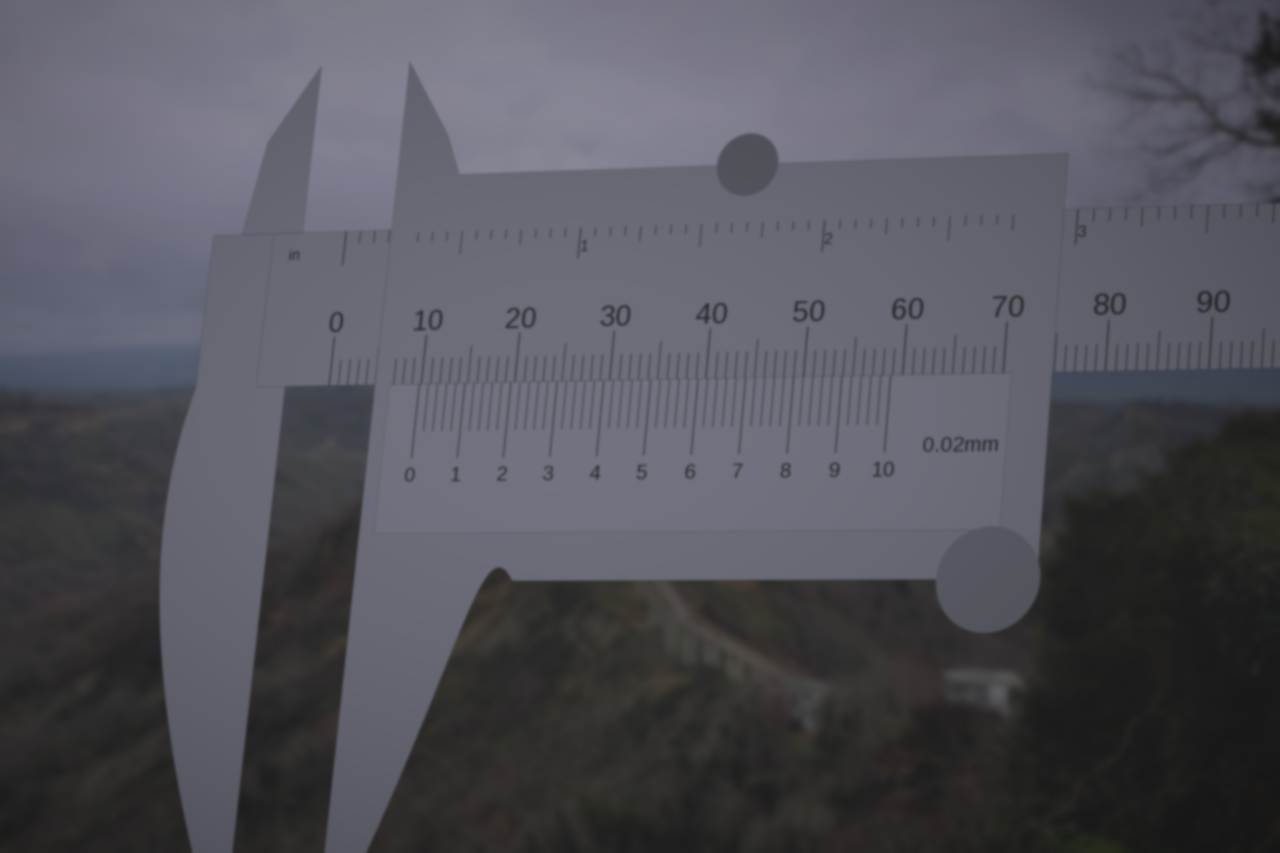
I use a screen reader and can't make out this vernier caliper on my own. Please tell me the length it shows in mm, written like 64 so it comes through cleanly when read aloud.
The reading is 9.8
